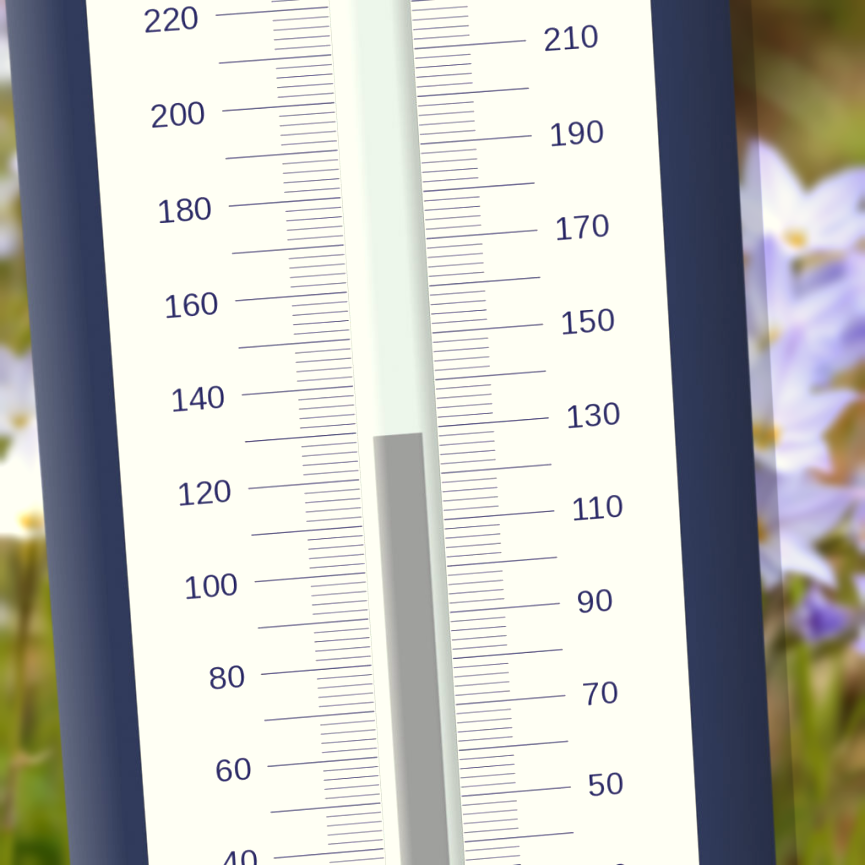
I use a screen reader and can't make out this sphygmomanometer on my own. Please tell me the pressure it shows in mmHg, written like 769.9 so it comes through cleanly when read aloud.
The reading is 129
